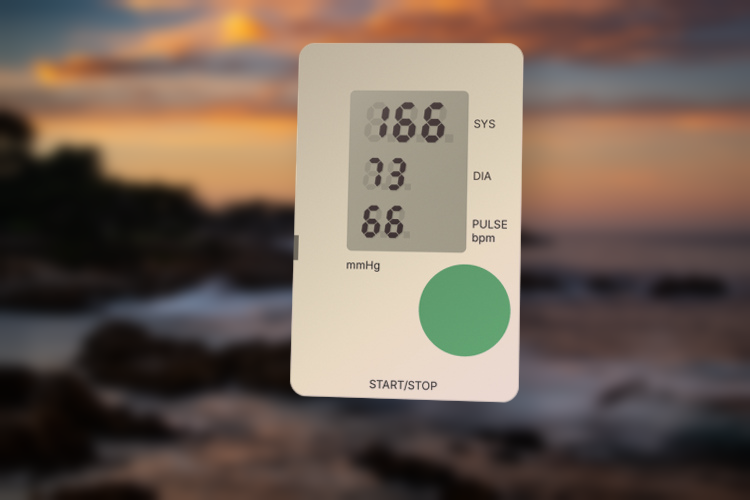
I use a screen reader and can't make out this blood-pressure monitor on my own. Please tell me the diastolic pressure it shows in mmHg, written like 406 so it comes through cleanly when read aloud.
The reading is 73
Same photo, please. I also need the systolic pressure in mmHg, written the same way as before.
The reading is 166
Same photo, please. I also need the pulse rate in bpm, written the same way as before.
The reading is 66
